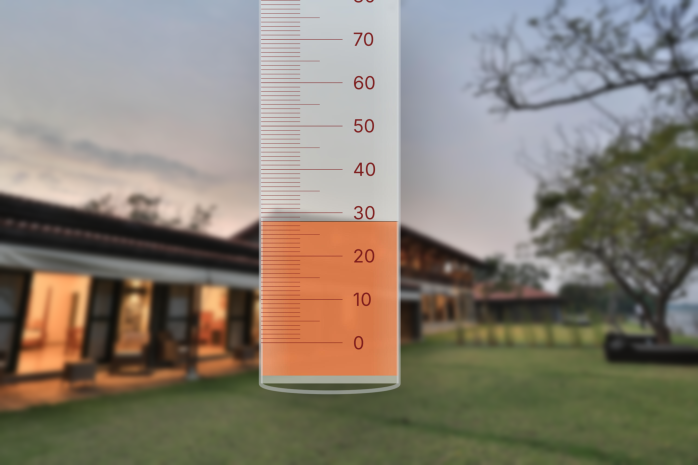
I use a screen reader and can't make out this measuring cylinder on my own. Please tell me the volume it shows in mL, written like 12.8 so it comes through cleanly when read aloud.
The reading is 28
